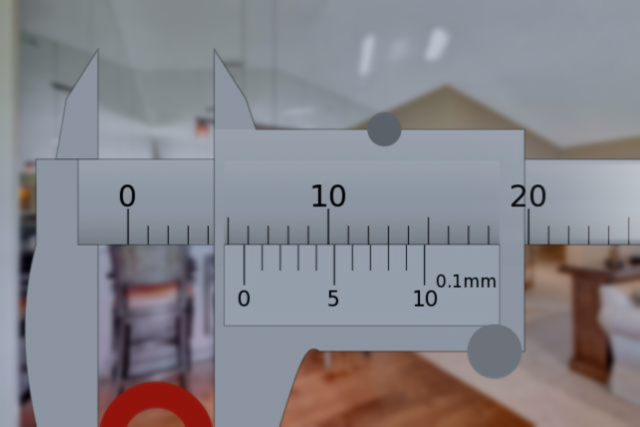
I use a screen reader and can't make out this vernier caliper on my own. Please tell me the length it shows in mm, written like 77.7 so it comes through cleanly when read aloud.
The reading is 5.8
